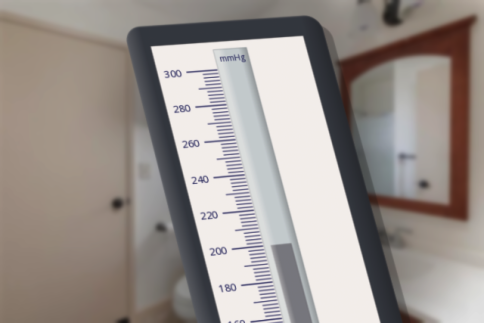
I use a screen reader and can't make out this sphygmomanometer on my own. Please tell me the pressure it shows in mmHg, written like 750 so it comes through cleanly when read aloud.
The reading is 200
